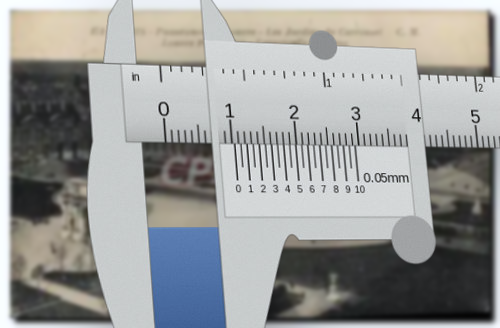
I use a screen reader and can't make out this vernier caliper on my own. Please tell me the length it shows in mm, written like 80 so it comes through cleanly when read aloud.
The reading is 10.4
